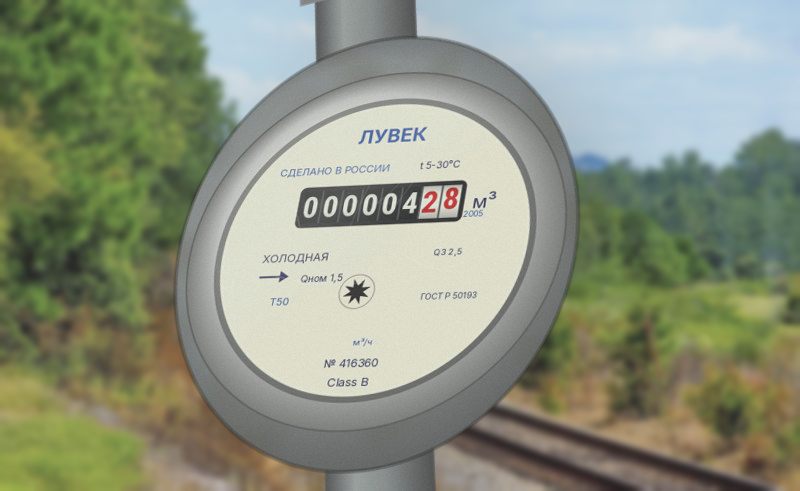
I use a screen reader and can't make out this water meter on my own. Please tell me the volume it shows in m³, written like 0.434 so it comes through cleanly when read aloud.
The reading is 4.28
